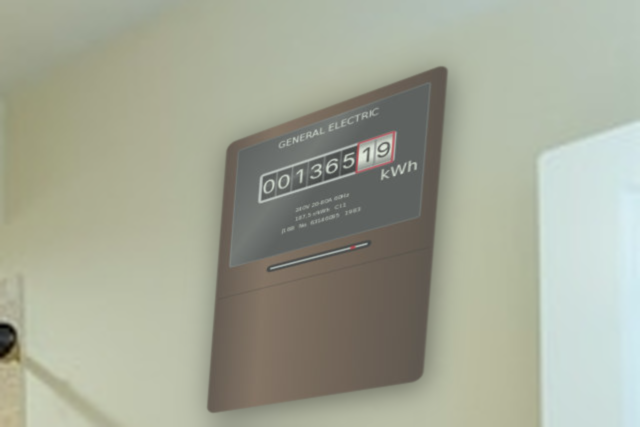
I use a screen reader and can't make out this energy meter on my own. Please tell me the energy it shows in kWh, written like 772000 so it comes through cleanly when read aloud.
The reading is 1365.19
